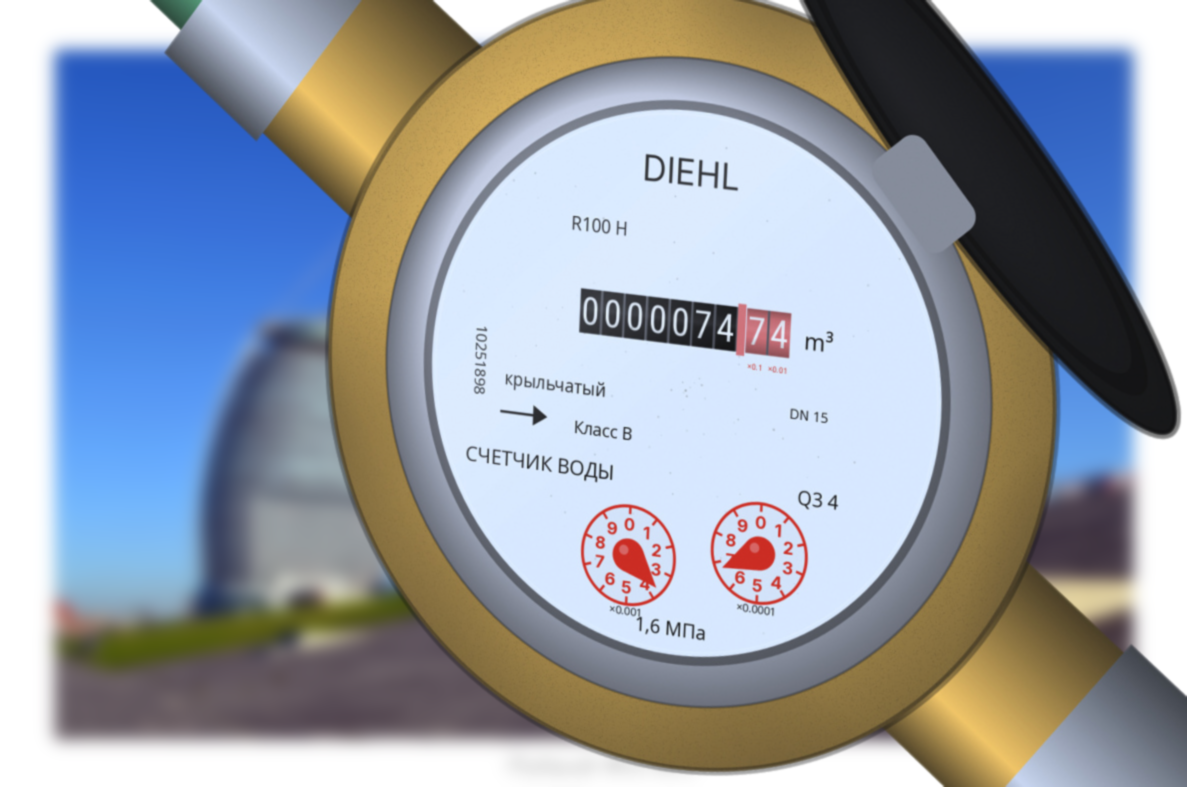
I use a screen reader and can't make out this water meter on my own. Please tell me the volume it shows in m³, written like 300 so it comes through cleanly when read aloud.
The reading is 74.7436
